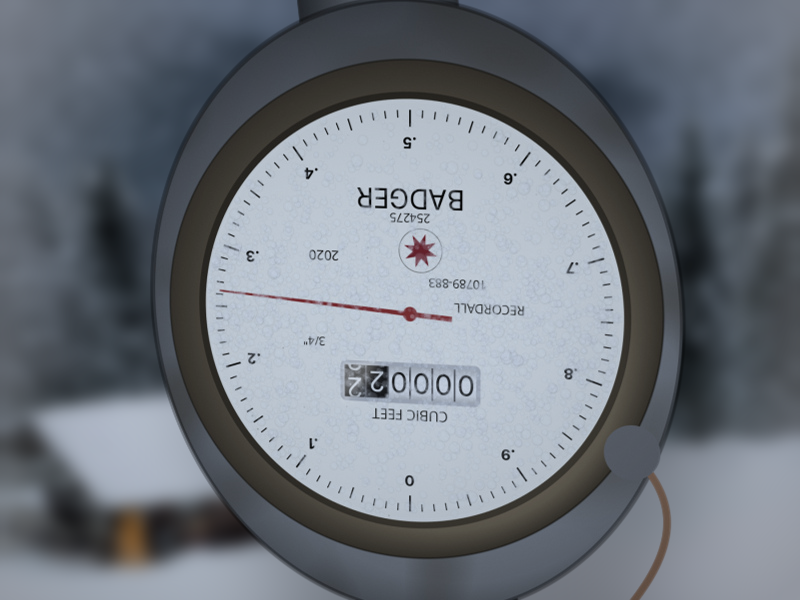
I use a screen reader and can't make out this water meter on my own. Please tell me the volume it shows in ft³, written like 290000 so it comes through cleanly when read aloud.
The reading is 22.26
